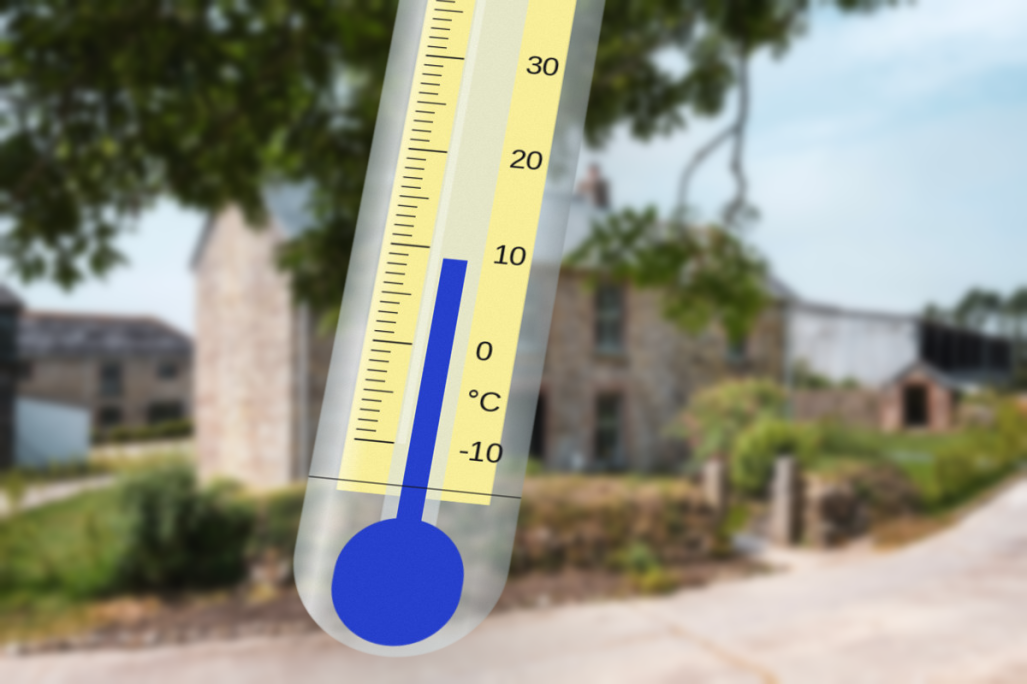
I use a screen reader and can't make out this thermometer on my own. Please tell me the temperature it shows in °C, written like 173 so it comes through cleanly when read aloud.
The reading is 9
